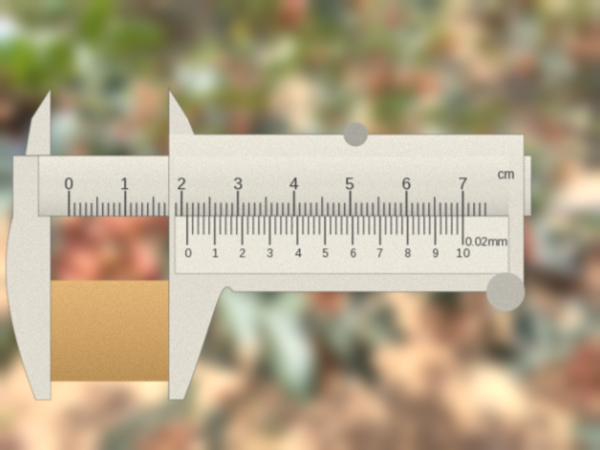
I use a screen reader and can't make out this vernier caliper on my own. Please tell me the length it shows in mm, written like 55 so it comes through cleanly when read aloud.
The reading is 21.0
